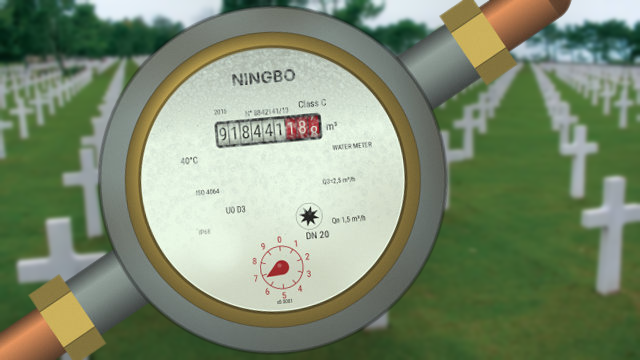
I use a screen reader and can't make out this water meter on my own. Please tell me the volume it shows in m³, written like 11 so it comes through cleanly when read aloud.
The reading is 918441.1876
